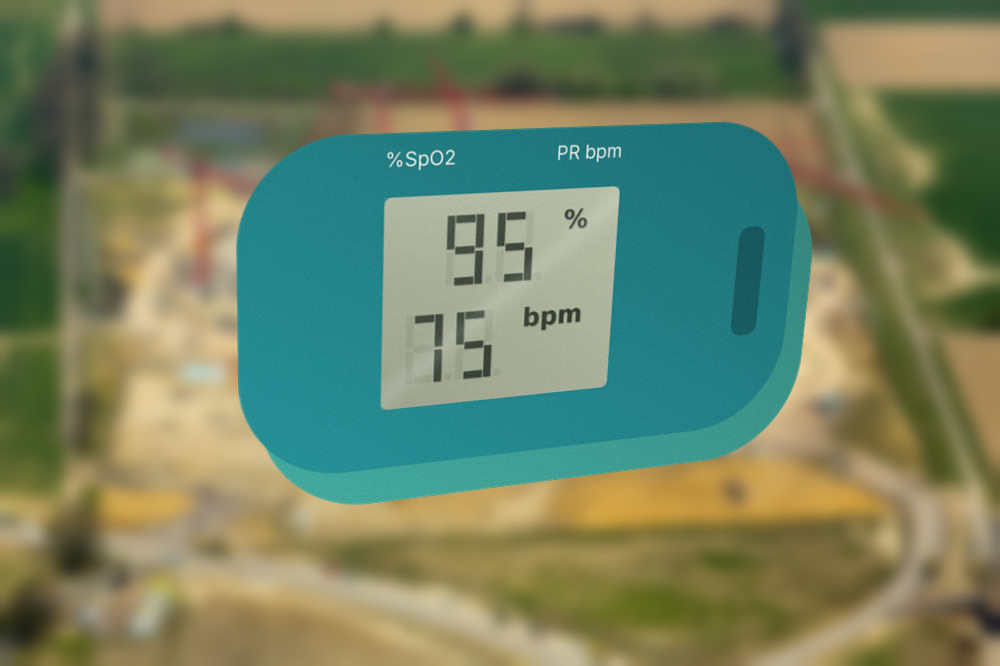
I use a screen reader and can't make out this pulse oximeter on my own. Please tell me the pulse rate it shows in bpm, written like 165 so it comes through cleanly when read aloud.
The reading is 75
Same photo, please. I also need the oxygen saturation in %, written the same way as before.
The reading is 95
